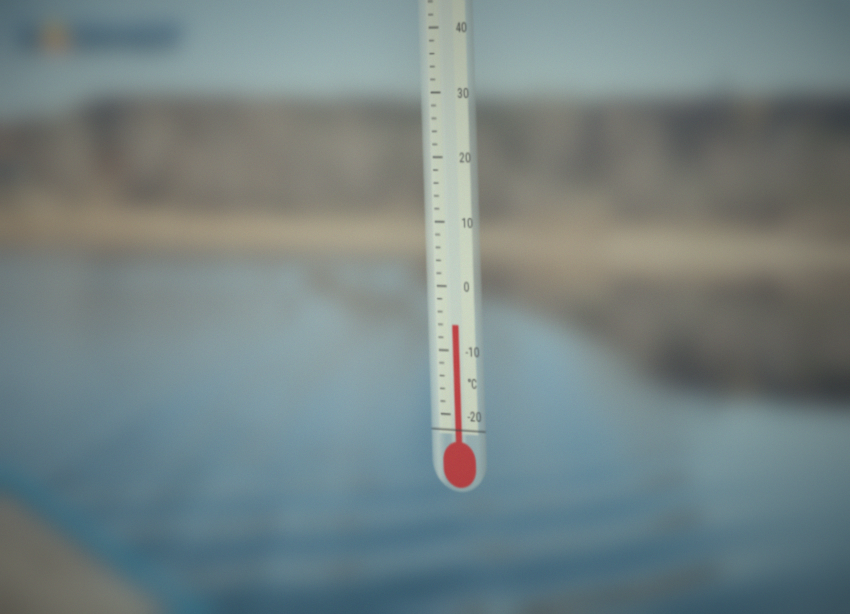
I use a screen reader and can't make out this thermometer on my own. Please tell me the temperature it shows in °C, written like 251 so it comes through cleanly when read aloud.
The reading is -6
